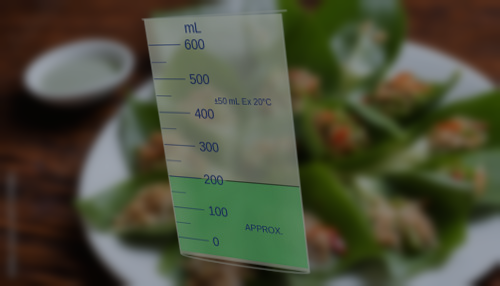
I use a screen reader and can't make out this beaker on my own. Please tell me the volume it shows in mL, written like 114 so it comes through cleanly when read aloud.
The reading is 200
